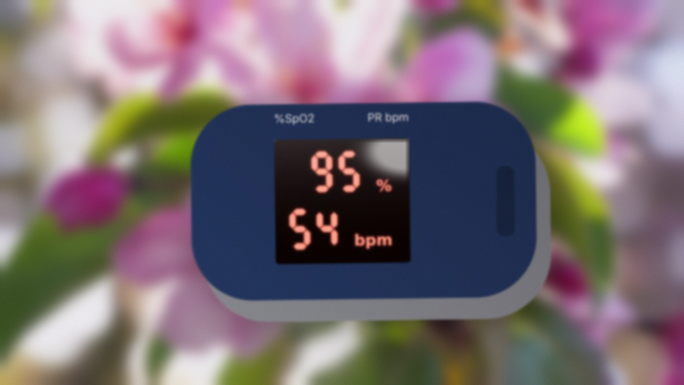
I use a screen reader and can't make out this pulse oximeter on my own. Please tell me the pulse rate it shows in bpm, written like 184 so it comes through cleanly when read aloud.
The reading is 54
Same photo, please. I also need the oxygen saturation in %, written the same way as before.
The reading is 95
